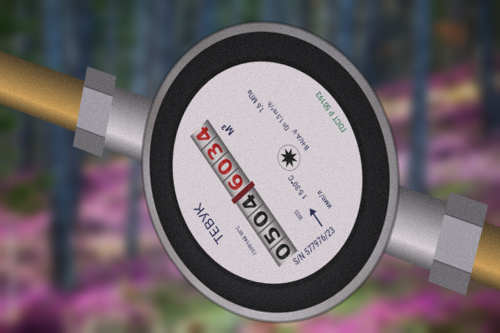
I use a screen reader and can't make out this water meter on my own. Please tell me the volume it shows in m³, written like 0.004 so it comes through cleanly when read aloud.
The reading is 504.6034
